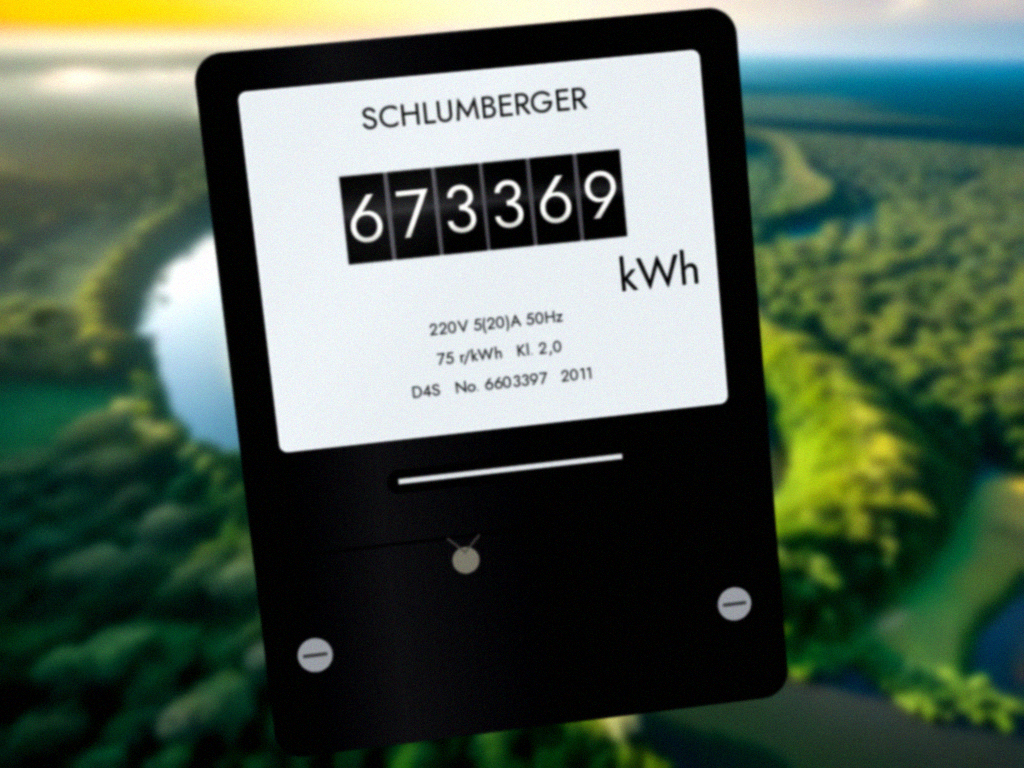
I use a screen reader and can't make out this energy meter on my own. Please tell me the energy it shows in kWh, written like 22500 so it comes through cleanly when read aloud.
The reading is 673369
